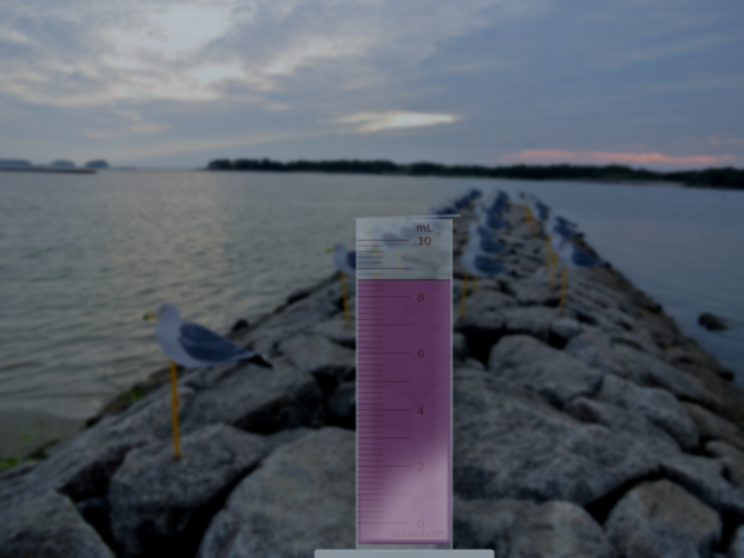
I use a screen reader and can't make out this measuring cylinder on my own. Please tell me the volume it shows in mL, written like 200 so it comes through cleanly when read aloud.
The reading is 8.6
